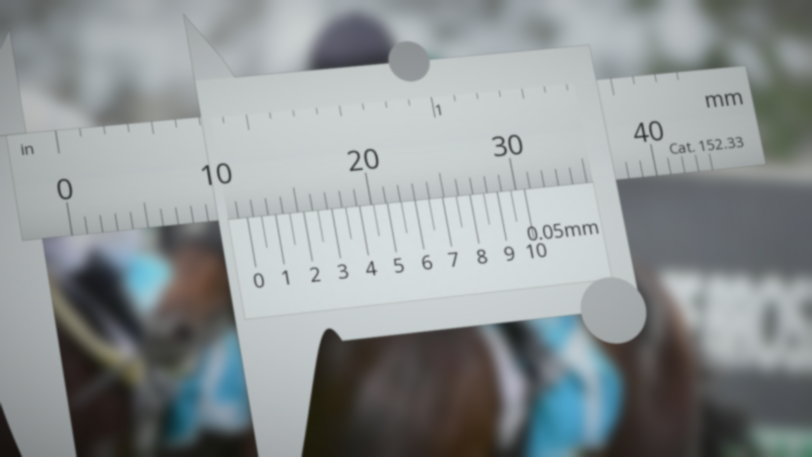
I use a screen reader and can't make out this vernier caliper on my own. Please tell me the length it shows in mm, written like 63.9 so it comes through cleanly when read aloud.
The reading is 11.6
